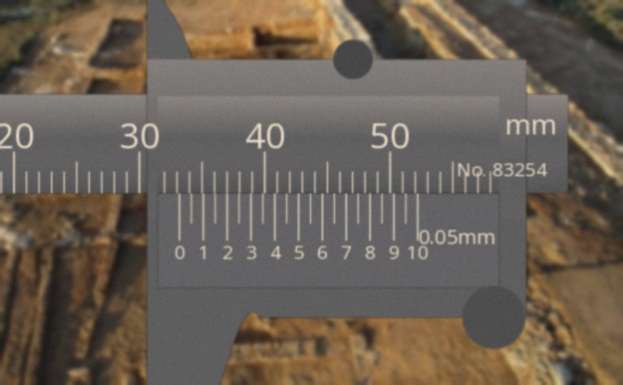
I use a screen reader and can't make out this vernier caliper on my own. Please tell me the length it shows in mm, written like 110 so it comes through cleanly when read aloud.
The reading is 33.2
